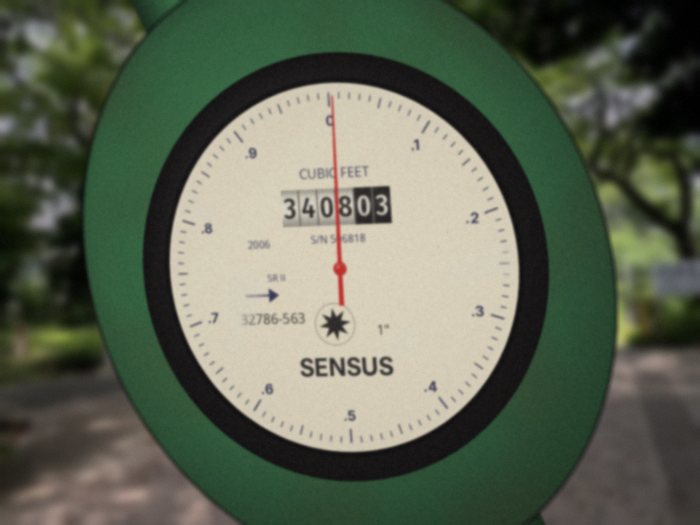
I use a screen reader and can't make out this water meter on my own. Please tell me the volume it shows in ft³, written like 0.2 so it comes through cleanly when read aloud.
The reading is 340803.00
